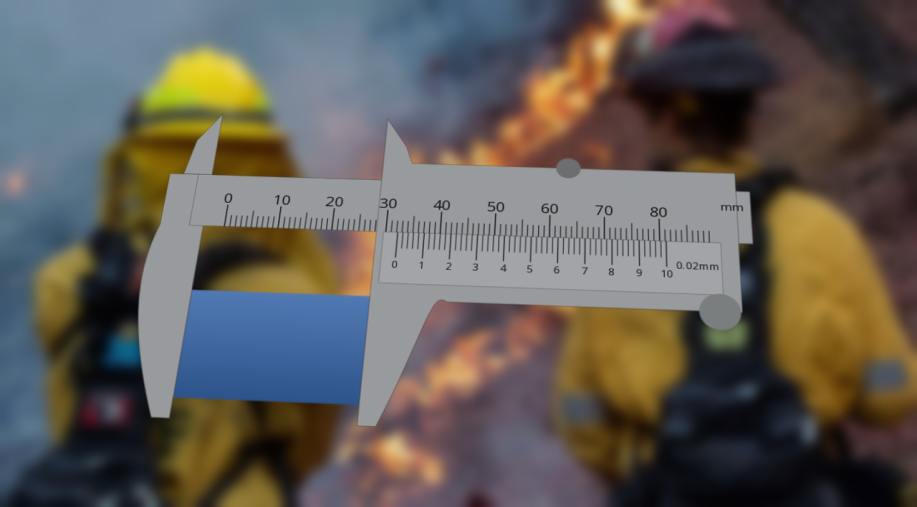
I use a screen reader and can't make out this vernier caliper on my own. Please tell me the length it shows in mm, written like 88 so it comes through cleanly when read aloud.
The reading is 32.2
